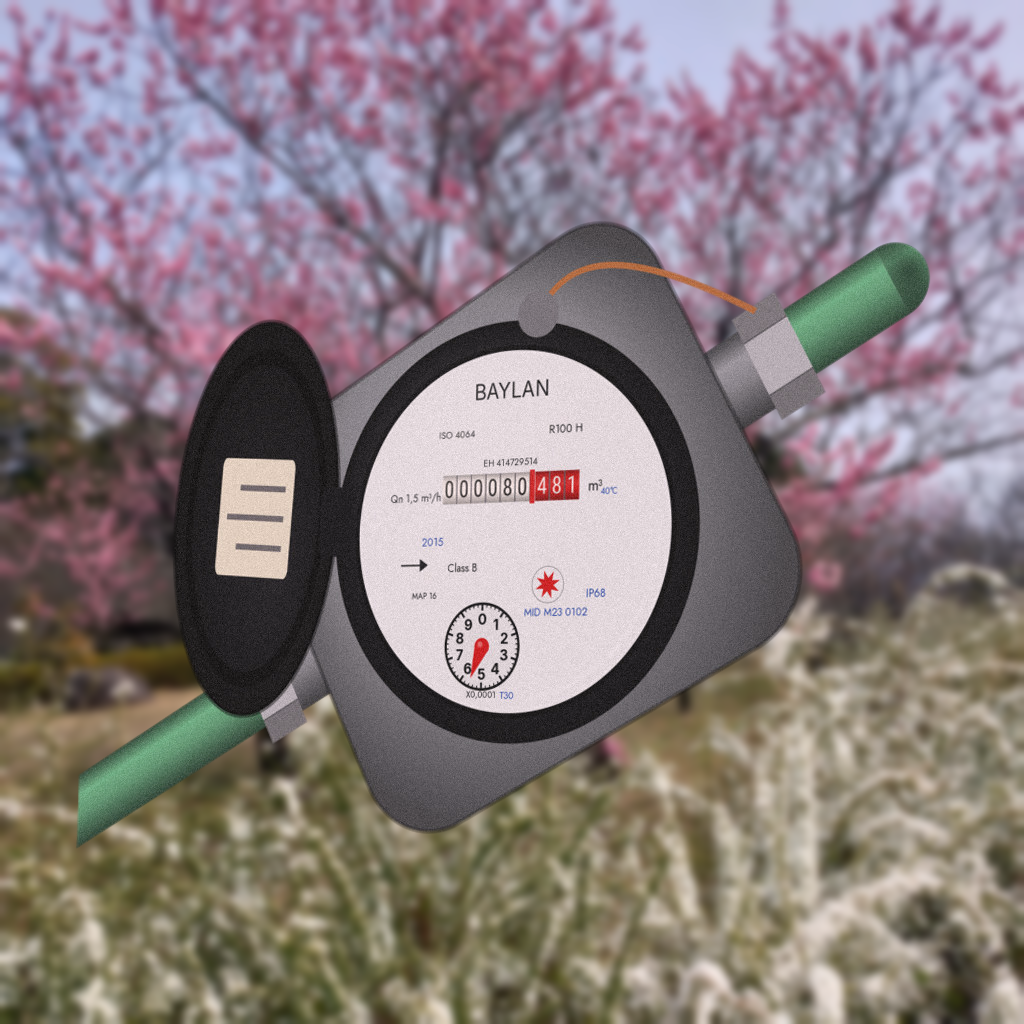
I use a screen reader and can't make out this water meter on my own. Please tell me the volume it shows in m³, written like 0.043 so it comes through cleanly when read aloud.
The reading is 80.4815
